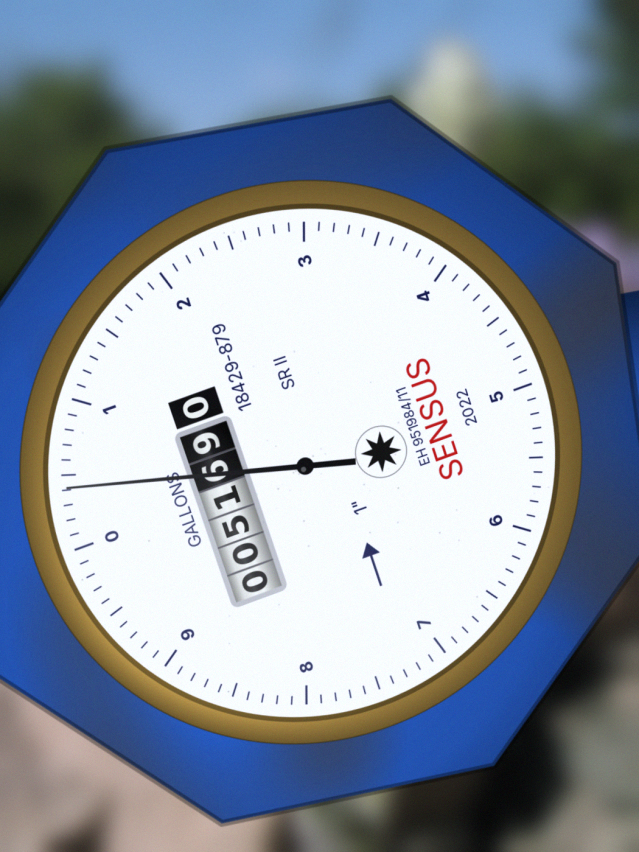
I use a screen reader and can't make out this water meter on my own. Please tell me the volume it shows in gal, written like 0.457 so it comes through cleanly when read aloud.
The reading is 51690.4
